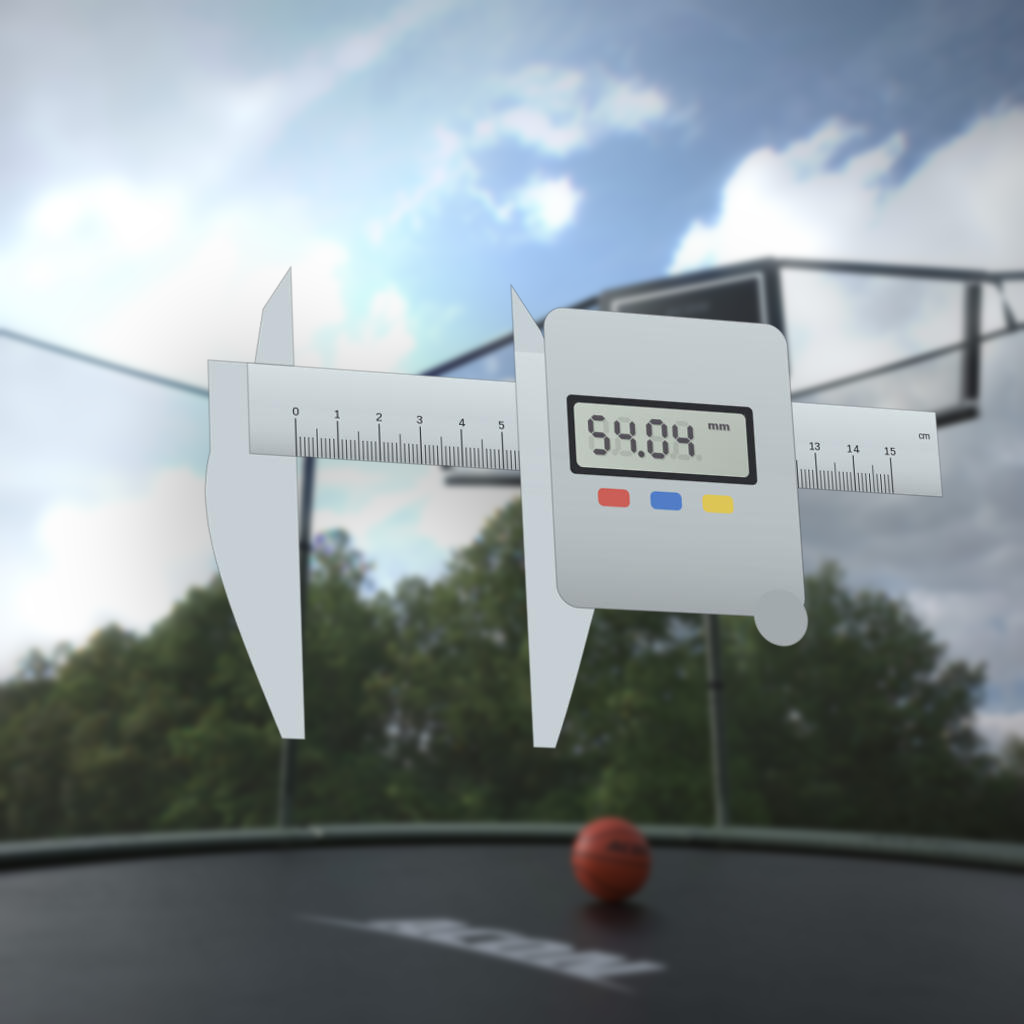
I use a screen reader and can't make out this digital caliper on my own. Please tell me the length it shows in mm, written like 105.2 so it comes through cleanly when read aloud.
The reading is 54.04
